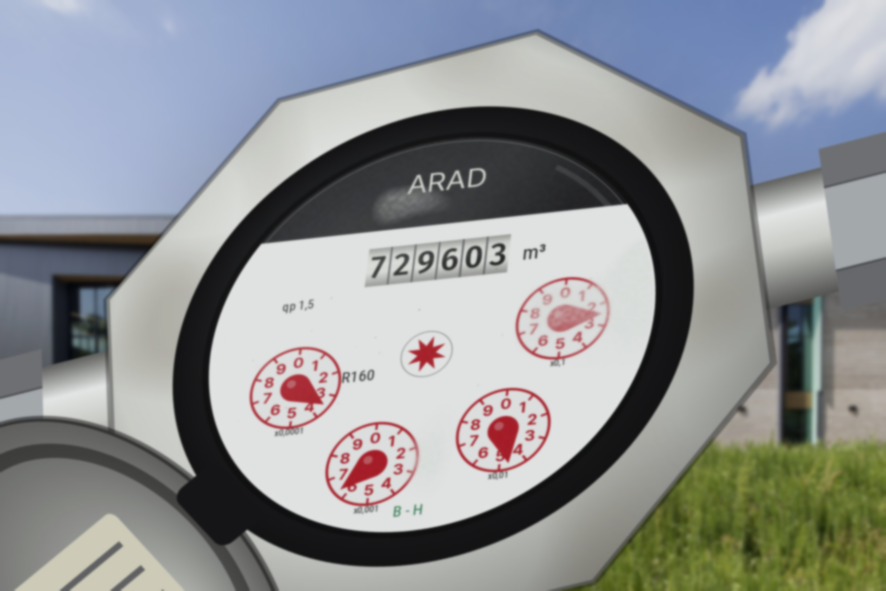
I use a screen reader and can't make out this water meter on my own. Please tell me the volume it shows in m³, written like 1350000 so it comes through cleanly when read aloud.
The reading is 729603.2463
